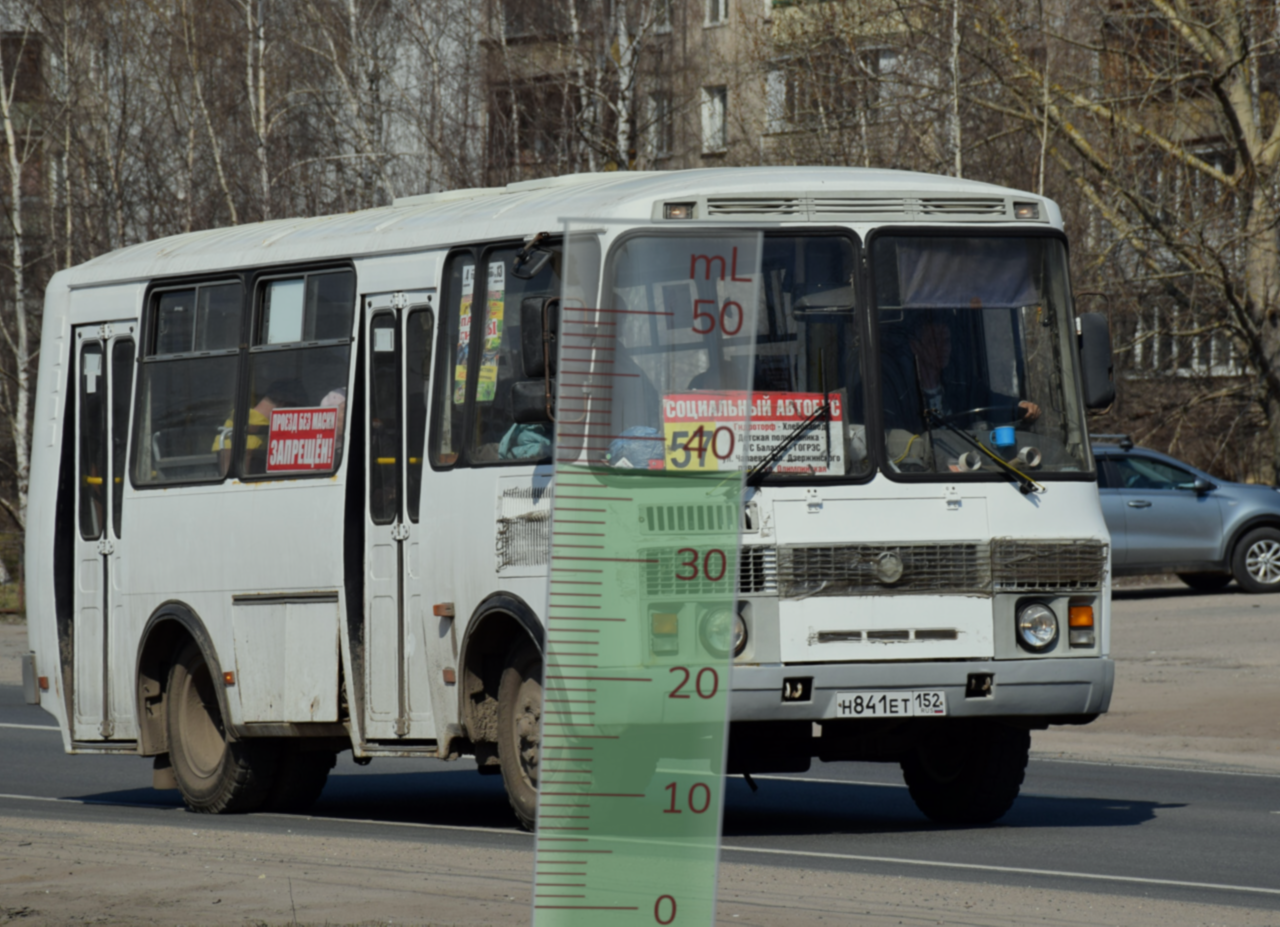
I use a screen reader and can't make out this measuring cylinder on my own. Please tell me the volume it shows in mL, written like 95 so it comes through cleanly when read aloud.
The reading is 37
